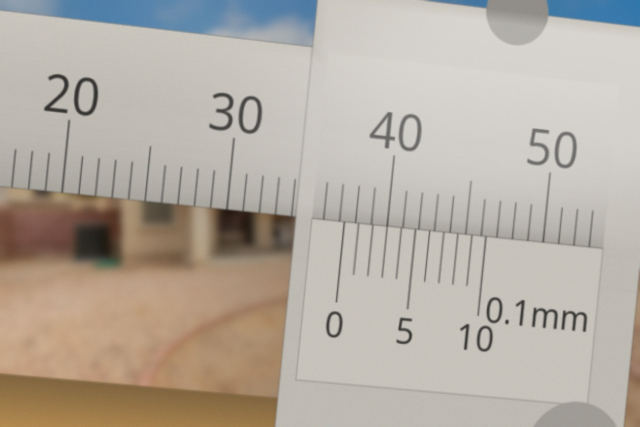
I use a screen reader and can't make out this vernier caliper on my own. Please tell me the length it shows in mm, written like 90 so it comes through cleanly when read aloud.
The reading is 37.3
